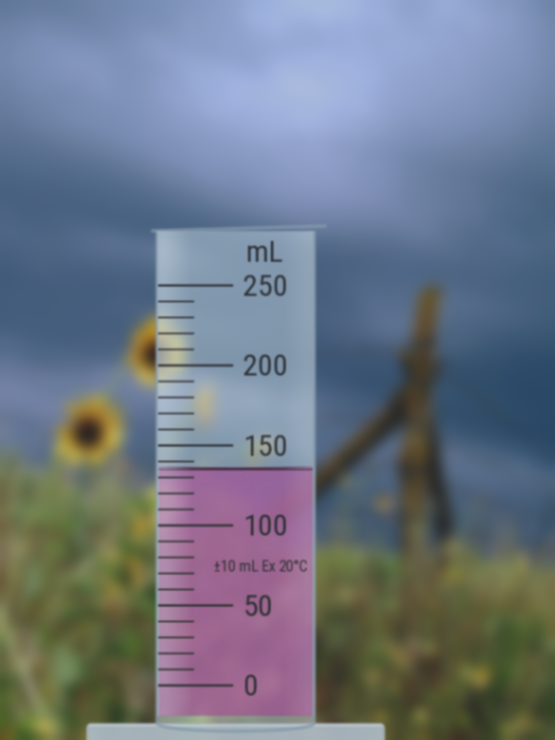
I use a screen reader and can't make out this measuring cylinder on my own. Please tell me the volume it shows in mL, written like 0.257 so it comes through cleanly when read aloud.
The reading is 135
